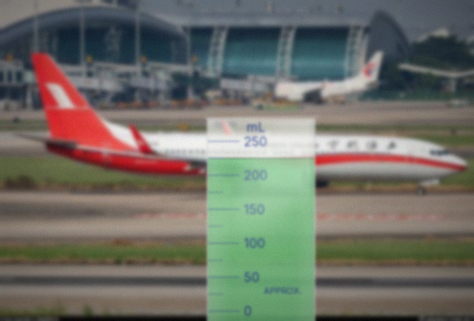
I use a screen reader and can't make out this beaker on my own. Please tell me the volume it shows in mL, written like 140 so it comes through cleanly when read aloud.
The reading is 225
